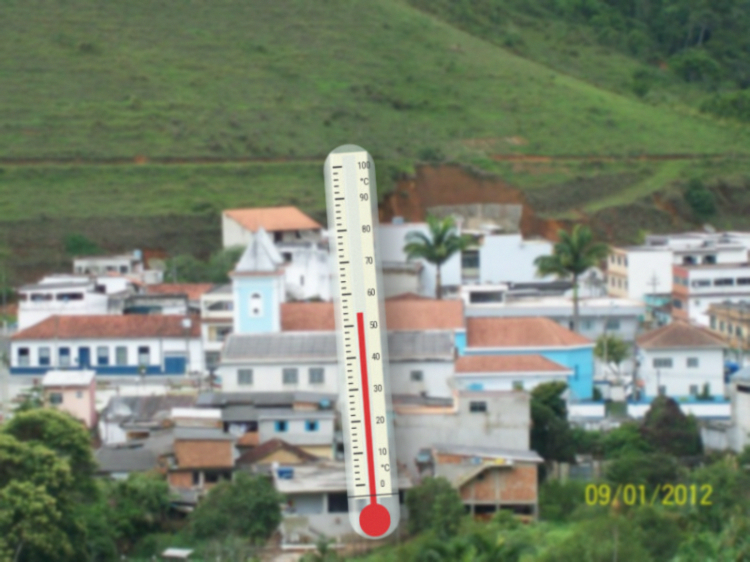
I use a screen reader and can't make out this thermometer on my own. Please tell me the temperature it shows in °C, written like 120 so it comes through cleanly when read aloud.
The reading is 54
